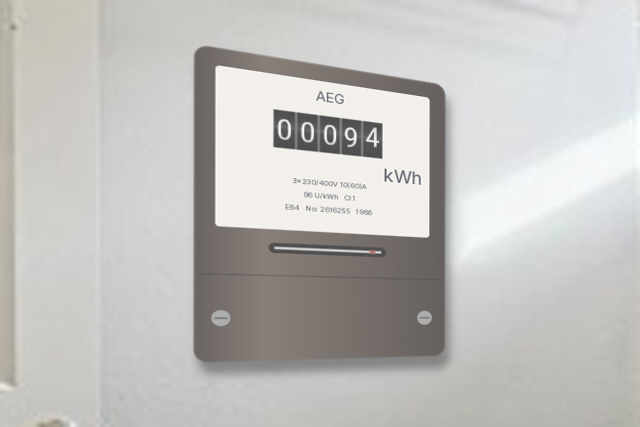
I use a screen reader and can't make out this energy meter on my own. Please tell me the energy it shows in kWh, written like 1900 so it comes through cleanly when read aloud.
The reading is 94
